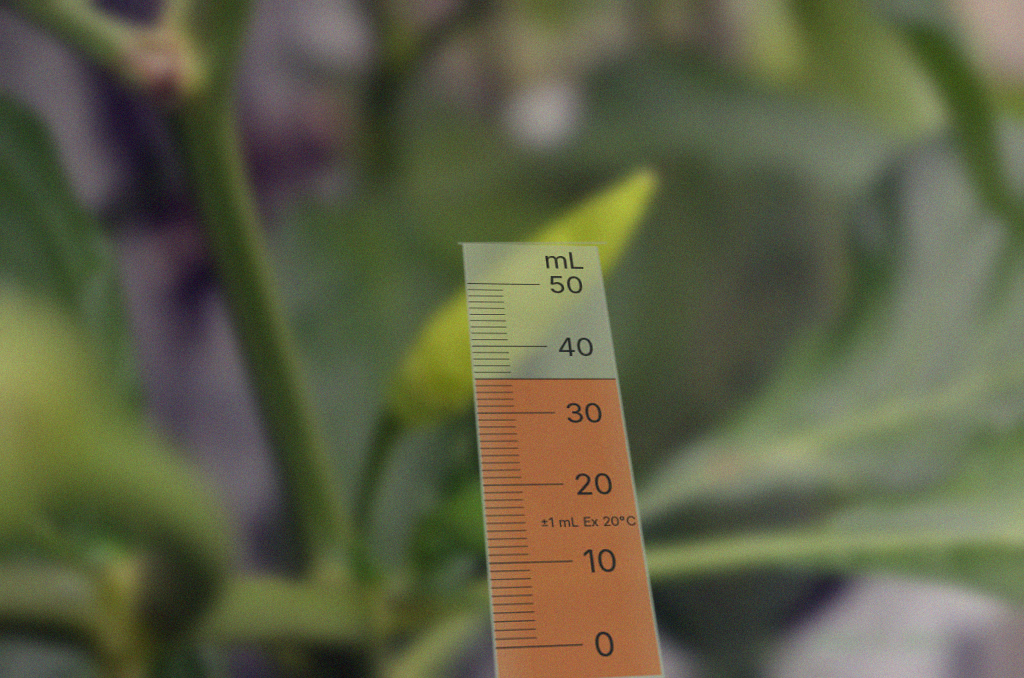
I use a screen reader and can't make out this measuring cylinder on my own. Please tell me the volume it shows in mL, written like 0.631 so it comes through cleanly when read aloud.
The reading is 35
